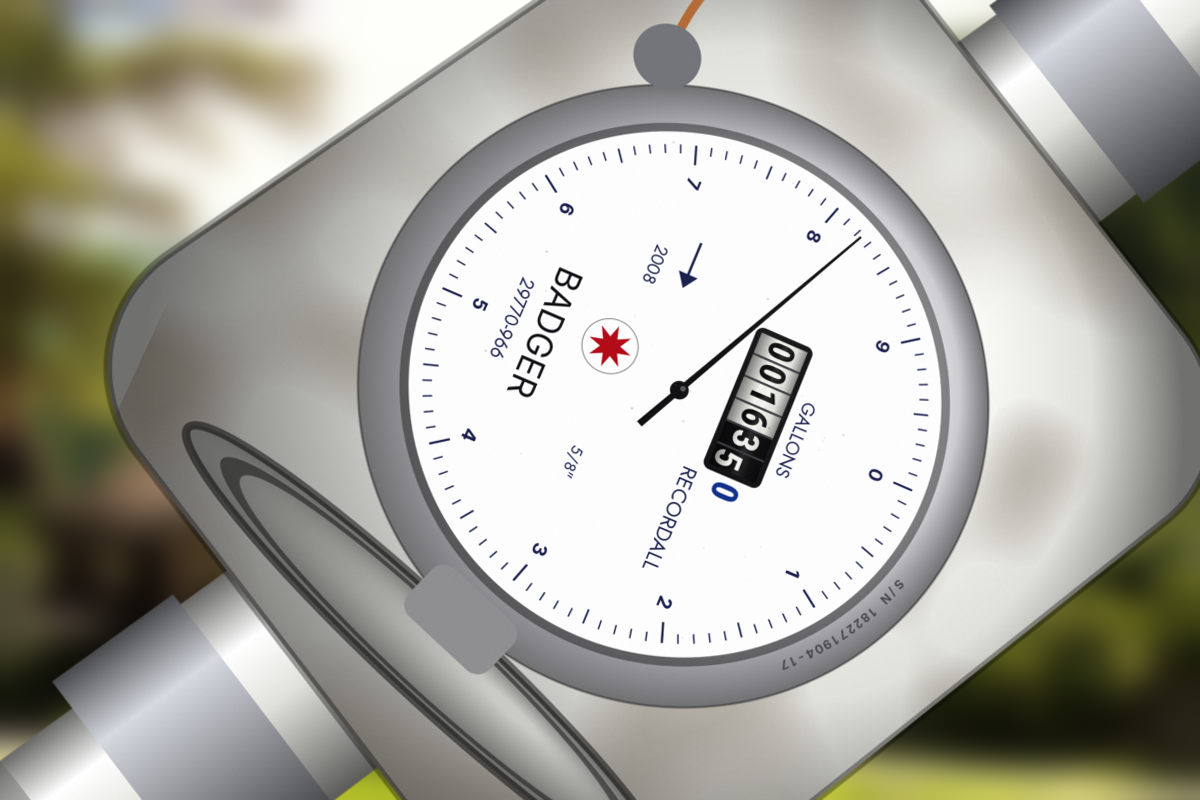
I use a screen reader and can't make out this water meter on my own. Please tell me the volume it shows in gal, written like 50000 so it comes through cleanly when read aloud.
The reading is 16348.2
